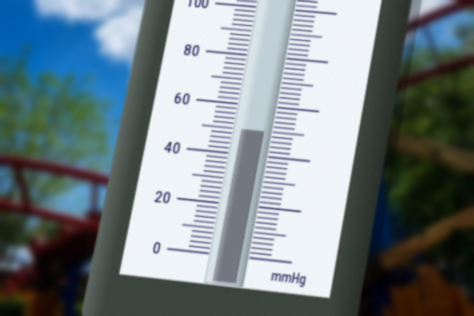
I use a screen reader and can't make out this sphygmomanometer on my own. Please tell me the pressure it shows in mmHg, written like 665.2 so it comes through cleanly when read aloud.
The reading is 50
